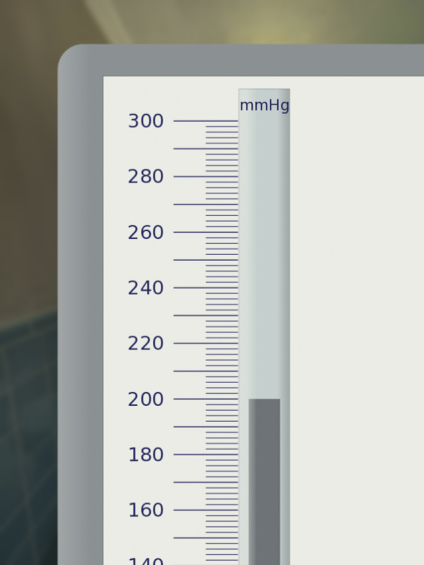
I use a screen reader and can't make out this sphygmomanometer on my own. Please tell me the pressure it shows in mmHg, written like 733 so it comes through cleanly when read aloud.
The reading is 200
